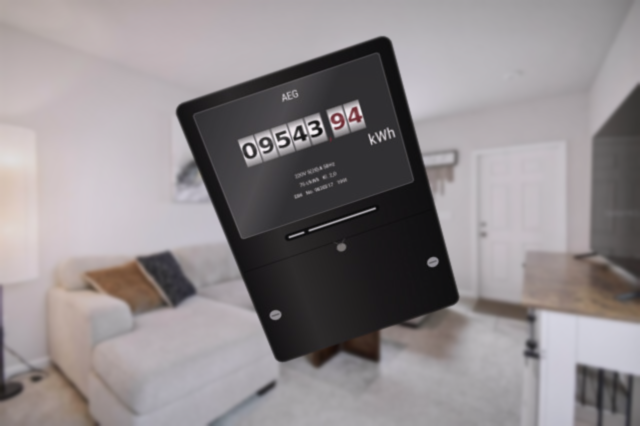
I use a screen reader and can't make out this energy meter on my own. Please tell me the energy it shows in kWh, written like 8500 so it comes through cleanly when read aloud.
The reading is 9543.94
